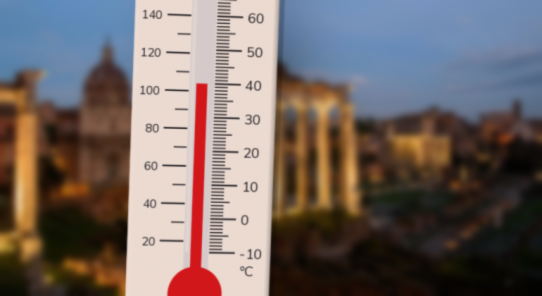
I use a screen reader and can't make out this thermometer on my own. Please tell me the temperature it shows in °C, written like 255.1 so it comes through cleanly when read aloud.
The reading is 40
